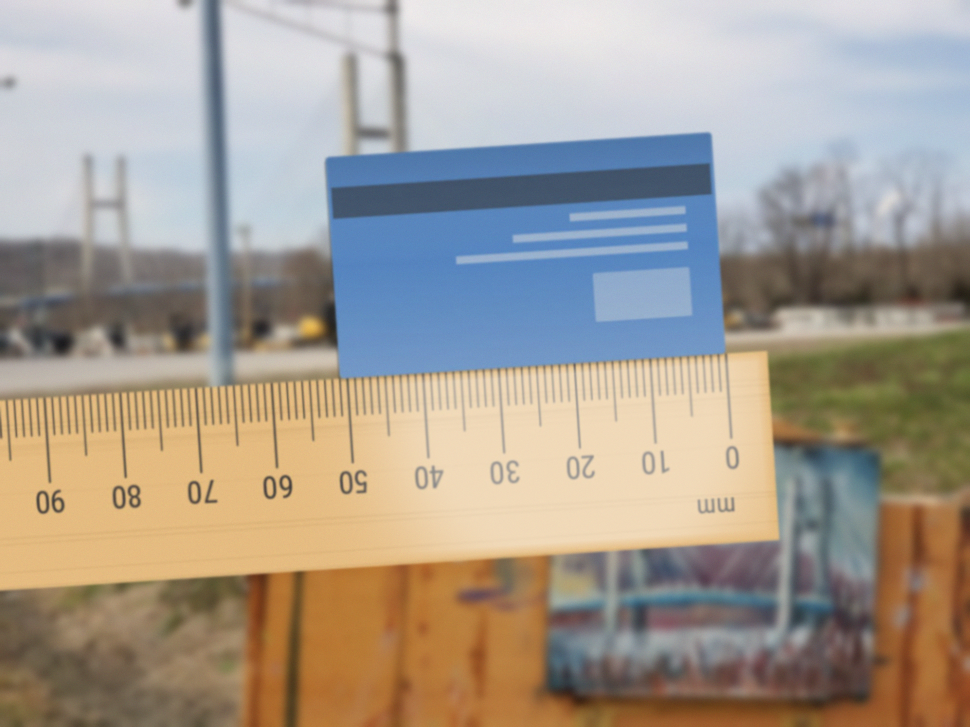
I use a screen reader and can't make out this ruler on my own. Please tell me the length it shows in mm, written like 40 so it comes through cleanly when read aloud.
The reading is 51
